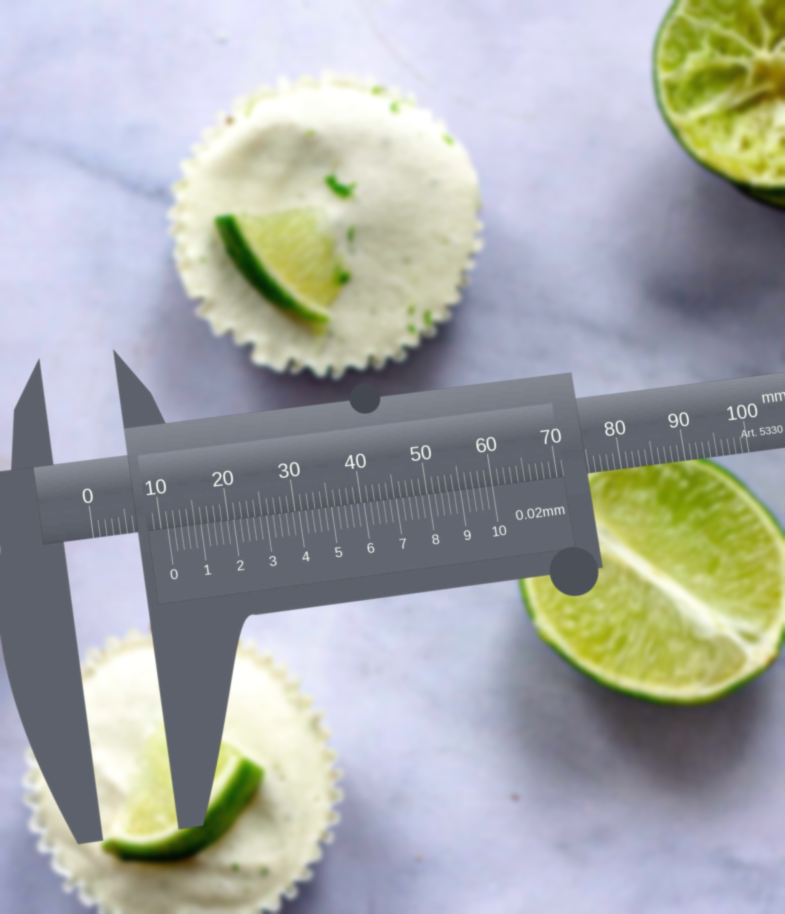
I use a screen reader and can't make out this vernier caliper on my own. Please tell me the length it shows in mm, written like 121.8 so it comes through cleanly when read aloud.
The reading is 11.0
